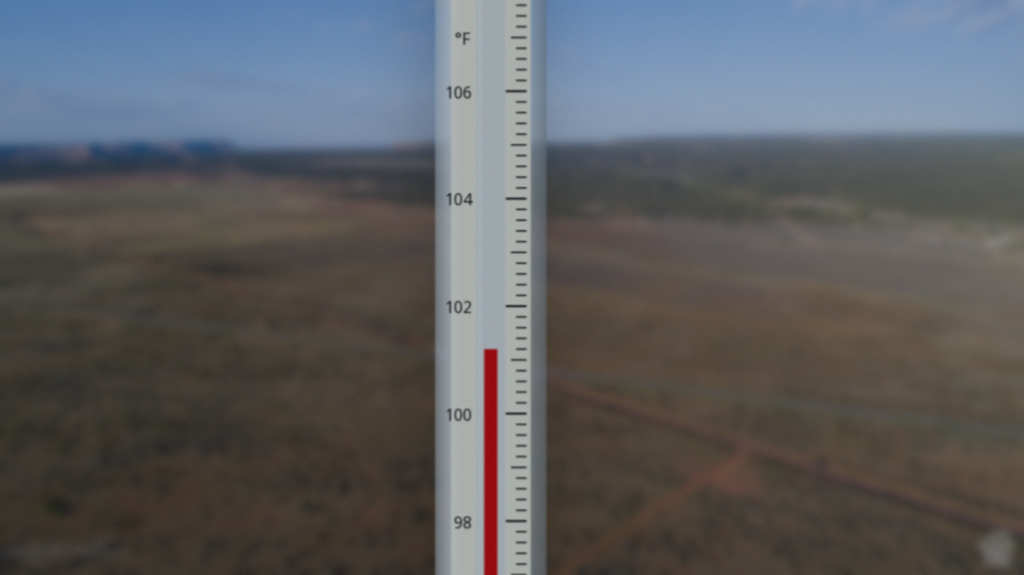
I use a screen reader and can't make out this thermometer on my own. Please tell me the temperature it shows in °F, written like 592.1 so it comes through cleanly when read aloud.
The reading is 101.2
